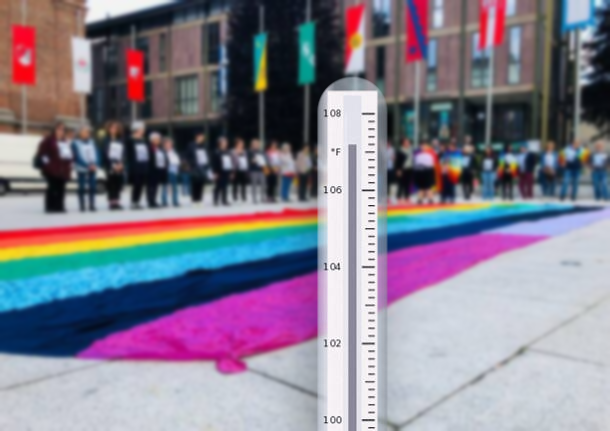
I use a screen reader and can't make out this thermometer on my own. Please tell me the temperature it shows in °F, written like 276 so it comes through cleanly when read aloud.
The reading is 107.2
